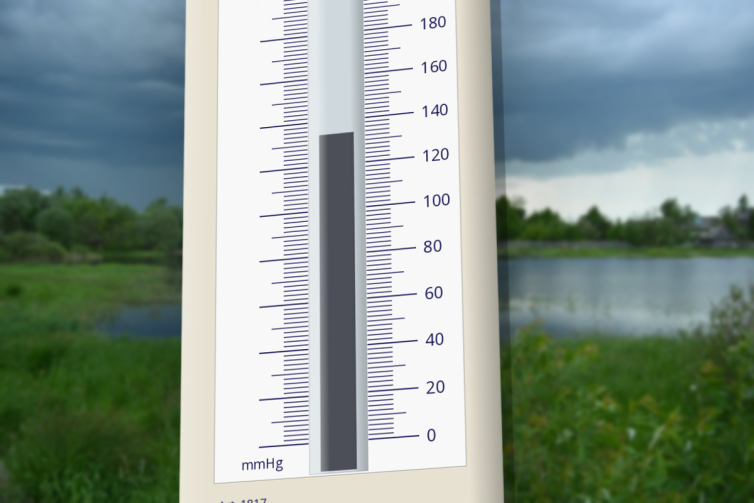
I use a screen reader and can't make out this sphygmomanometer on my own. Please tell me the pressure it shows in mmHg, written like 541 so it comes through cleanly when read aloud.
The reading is 134
